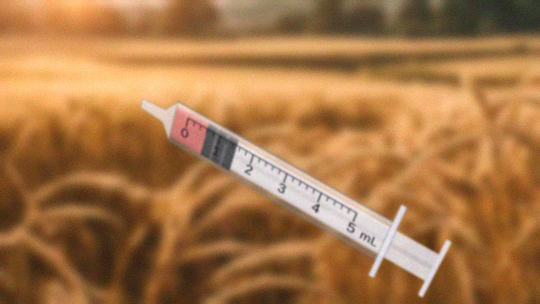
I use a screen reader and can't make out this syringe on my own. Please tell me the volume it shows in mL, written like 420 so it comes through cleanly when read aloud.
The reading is 0.6
